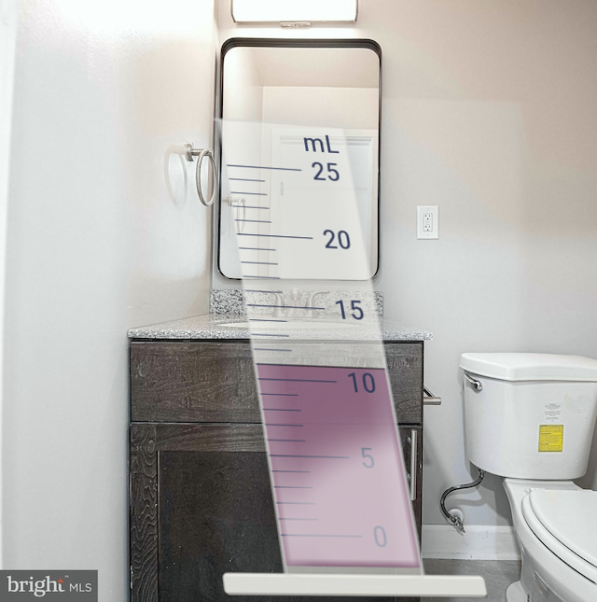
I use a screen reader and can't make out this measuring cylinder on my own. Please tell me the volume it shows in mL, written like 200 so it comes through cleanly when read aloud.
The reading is 11
